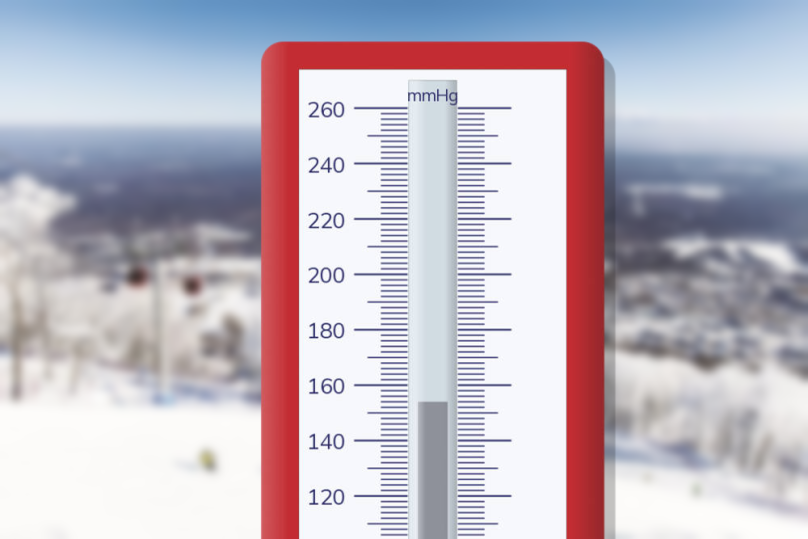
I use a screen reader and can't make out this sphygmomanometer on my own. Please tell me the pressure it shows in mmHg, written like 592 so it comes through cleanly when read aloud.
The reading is 154
